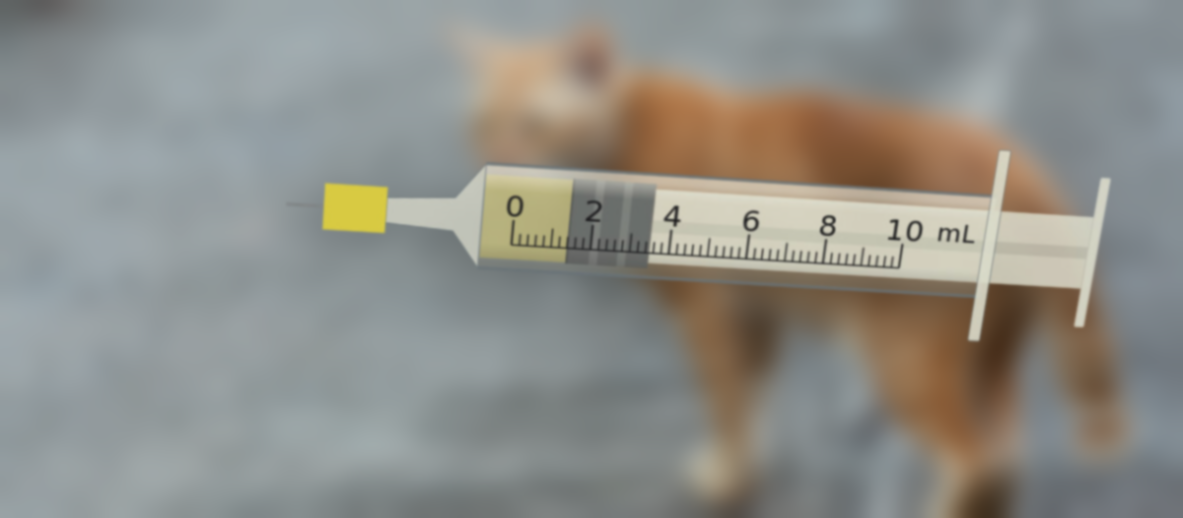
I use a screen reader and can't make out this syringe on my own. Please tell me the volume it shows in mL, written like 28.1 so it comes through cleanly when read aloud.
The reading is 1.4
